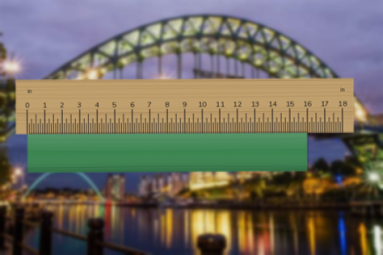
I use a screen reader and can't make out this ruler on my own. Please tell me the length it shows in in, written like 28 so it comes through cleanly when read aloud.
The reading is 16
